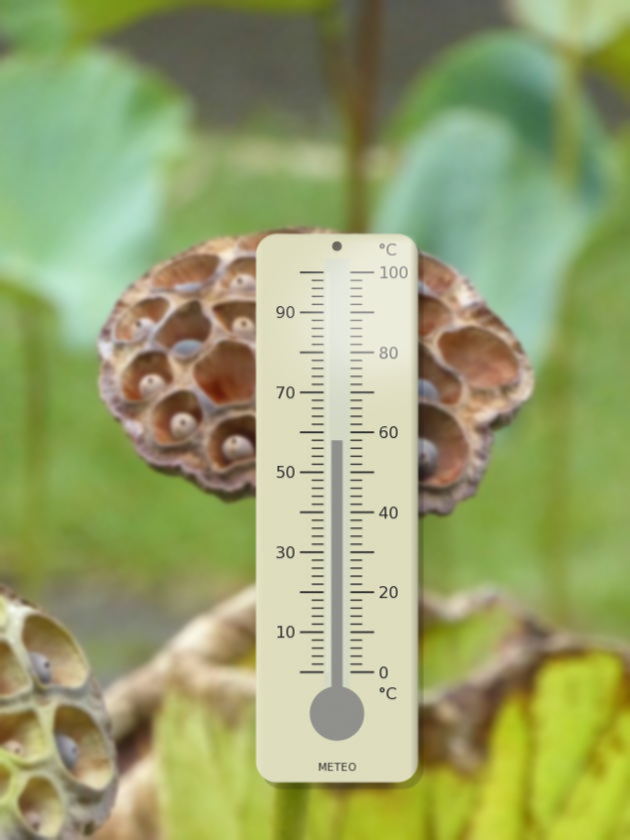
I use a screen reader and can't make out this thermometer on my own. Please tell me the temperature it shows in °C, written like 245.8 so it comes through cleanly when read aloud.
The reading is 58
